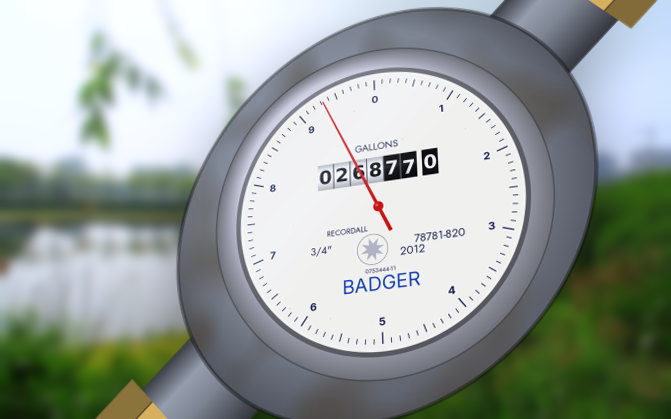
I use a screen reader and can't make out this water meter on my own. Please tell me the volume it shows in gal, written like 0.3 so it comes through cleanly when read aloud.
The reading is 268769.3
